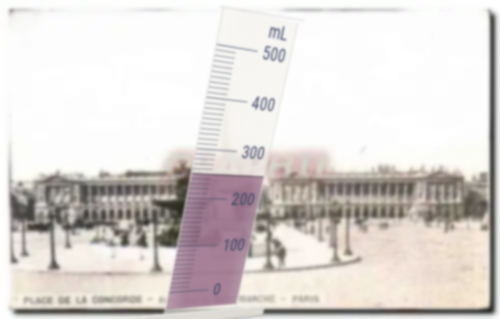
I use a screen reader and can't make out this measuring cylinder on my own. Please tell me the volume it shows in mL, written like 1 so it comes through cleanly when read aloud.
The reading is 250
